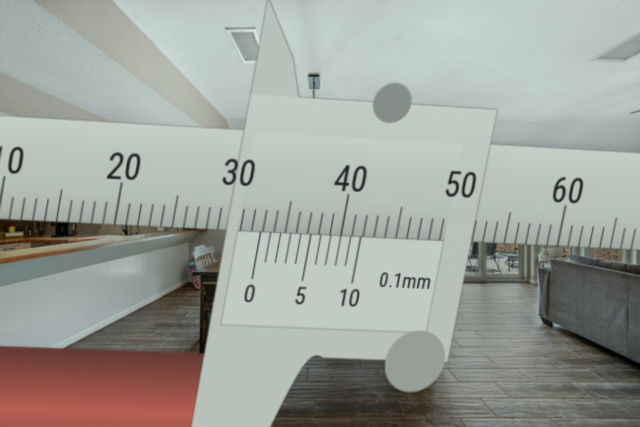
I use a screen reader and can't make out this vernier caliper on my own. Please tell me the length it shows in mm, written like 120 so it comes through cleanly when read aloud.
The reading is 32.8
